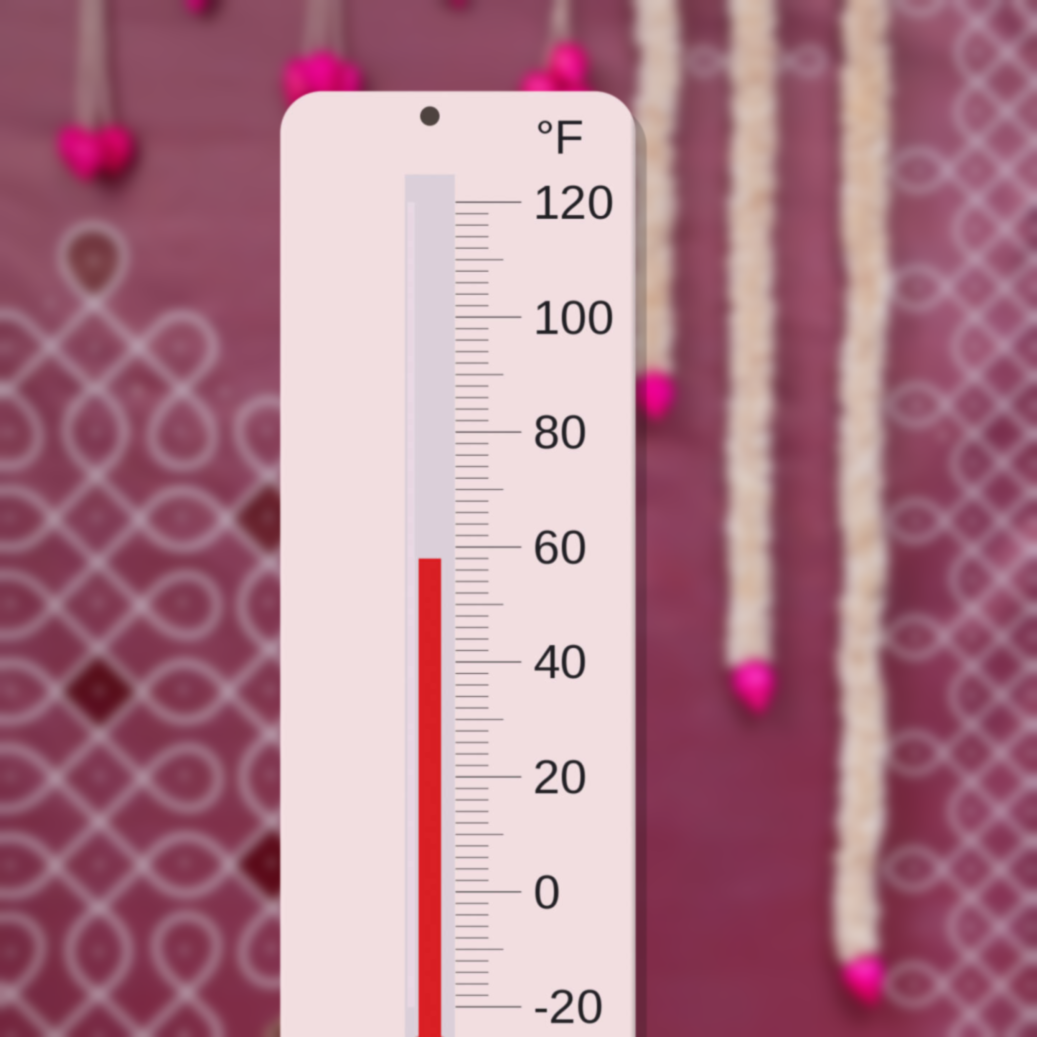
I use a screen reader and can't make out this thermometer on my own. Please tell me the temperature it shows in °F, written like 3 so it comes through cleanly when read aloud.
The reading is 58
